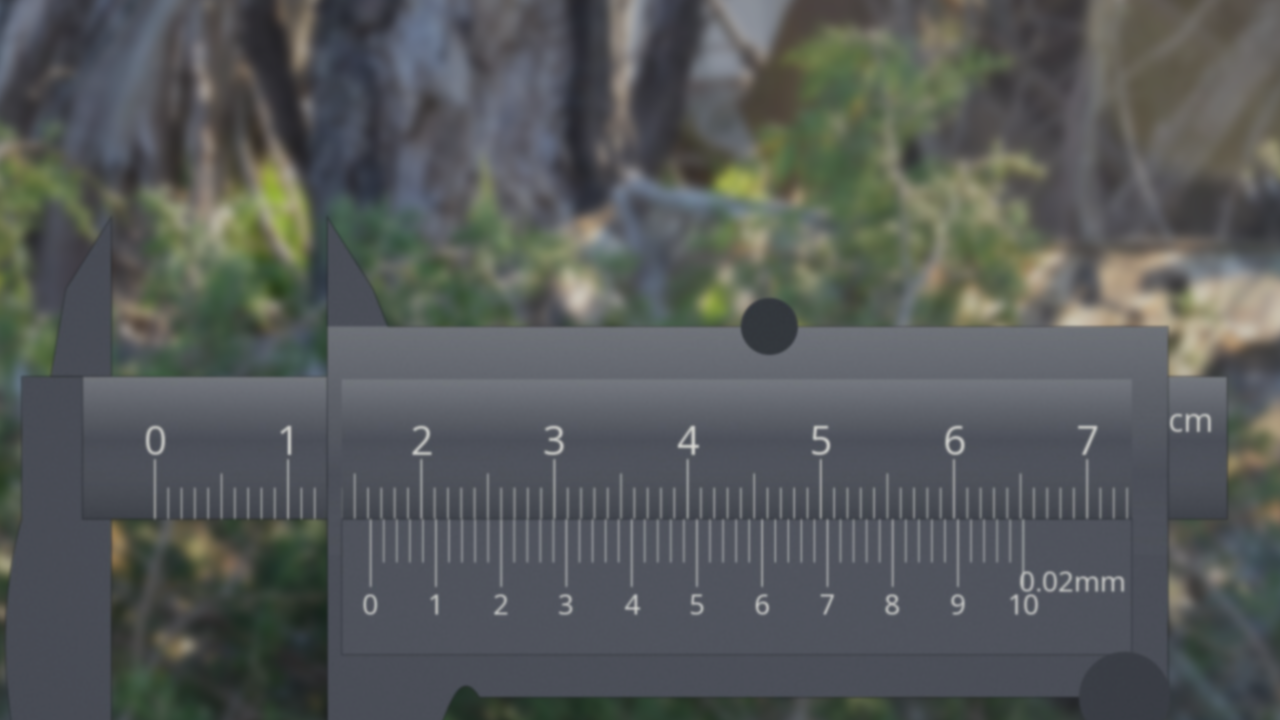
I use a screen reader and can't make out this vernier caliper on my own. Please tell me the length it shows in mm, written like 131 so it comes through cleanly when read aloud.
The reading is 16.2
